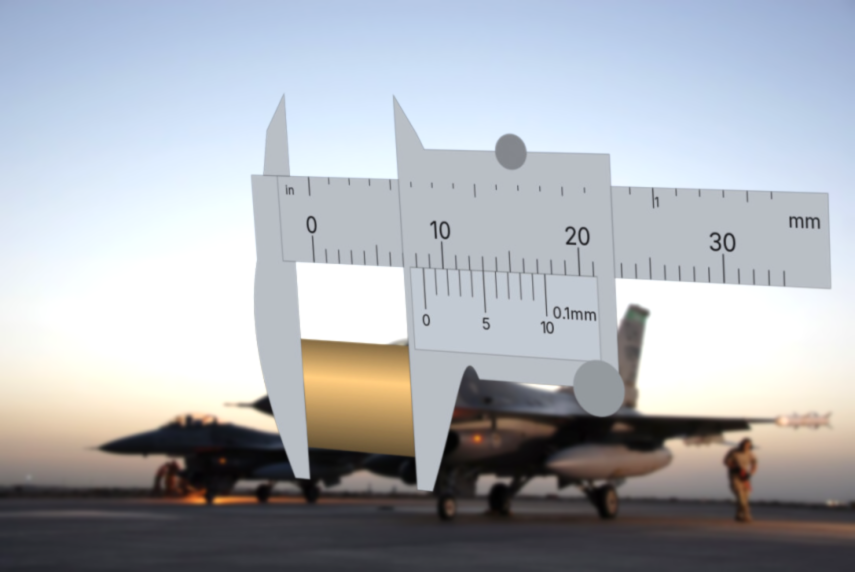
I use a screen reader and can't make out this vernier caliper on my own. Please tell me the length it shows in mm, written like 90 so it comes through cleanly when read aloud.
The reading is 8.5
